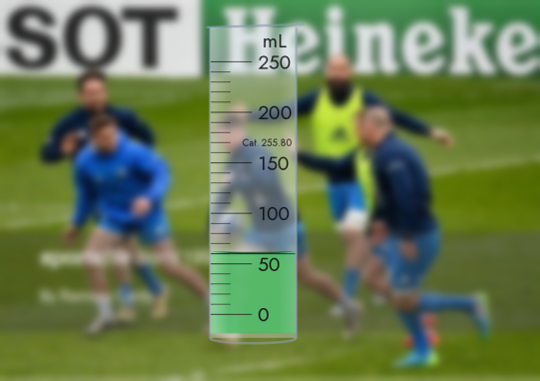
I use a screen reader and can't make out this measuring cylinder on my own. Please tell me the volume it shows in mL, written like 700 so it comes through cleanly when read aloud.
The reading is 60
